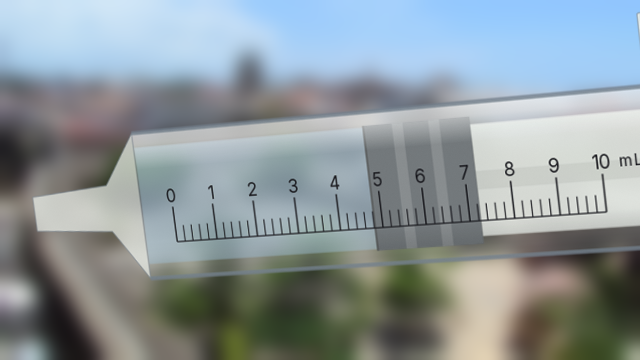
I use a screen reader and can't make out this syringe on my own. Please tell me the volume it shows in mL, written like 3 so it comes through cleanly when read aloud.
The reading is 4.8
